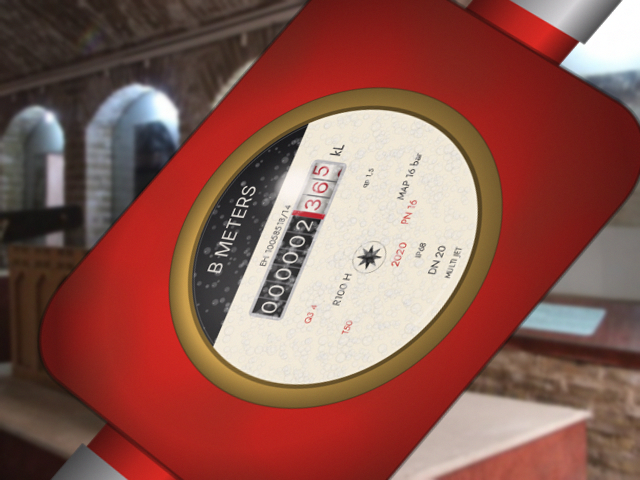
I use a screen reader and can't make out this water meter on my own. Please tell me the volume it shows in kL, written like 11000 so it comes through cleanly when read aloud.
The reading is 2.365
